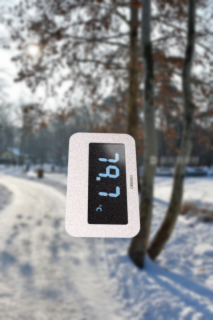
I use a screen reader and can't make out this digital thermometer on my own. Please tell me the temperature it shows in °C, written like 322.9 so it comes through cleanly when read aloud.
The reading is 79.7
